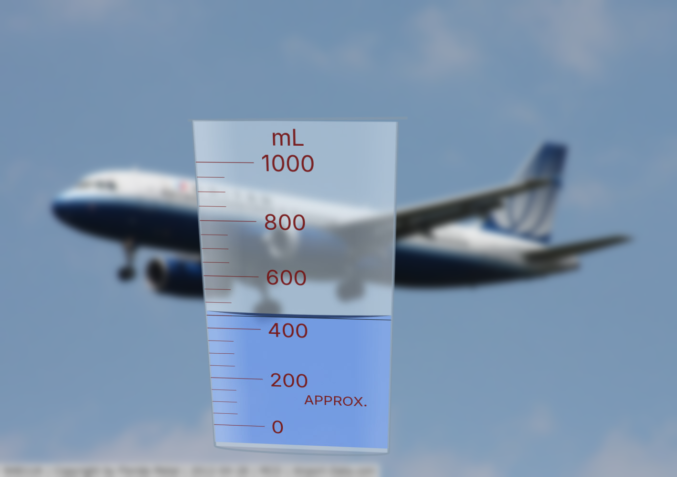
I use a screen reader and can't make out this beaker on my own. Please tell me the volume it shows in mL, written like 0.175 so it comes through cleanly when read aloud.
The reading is 450
